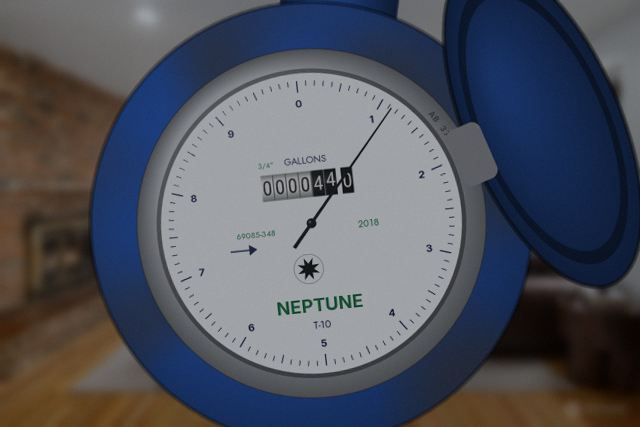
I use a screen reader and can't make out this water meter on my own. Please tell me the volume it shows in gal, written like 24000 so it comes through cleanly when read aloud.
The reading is 441.1
